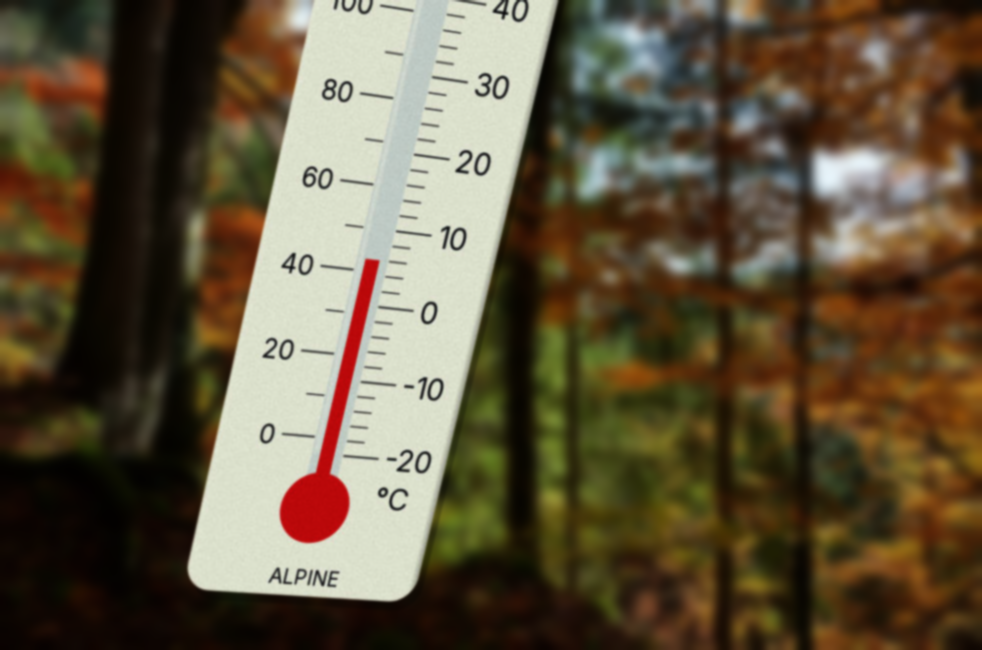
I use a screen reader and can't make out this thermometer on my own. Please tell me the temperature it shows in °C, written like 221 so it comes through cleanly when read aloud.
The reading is 6
